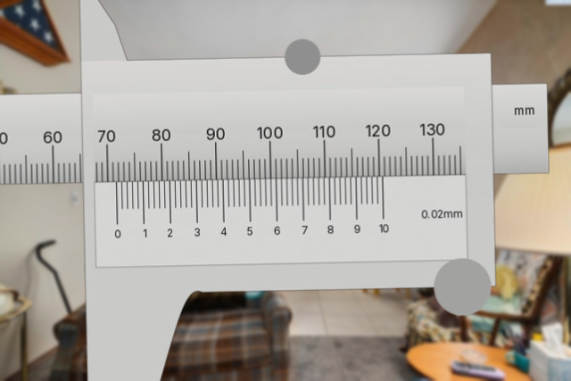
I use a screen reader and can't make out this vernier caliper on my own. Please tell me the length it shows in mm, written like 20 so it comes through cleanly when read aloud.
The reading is 71.6
